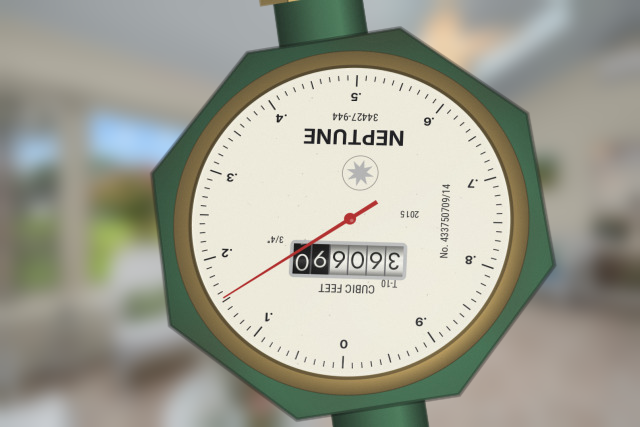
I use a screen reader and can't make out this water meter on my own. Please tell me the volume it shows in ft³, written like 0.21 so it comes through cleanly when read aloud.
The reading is 360690.15
